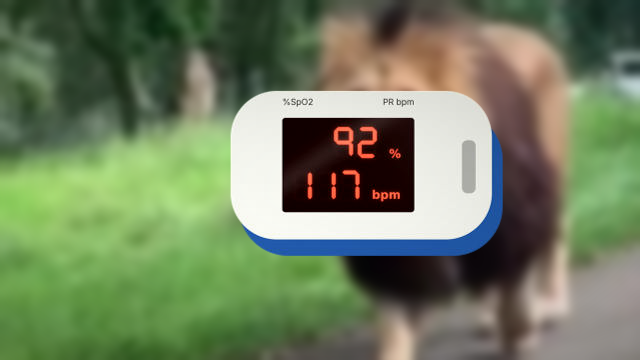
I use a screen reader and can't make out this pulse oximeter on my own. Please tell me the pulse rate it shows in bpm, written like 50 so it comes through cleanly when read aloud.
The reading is 117
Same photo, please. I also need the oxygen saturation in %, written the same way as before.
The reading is 92
